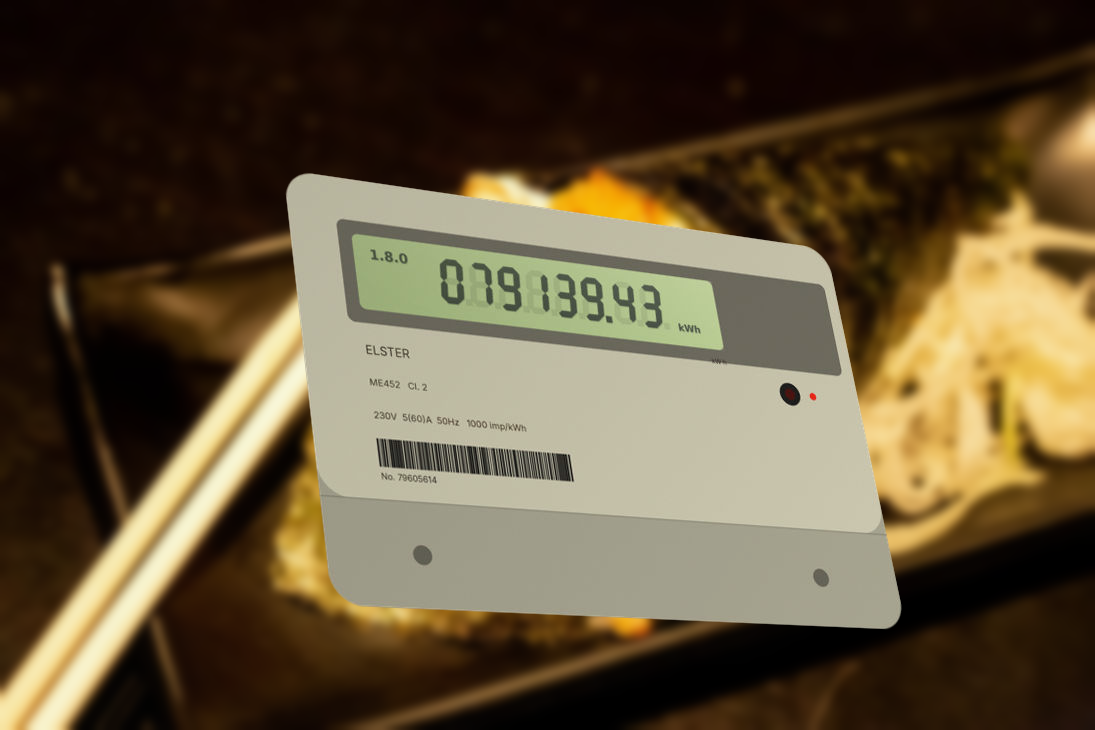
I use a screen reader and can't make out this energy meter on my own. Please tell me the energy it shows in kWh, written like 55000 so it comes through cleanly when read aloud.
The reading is 79139.43
